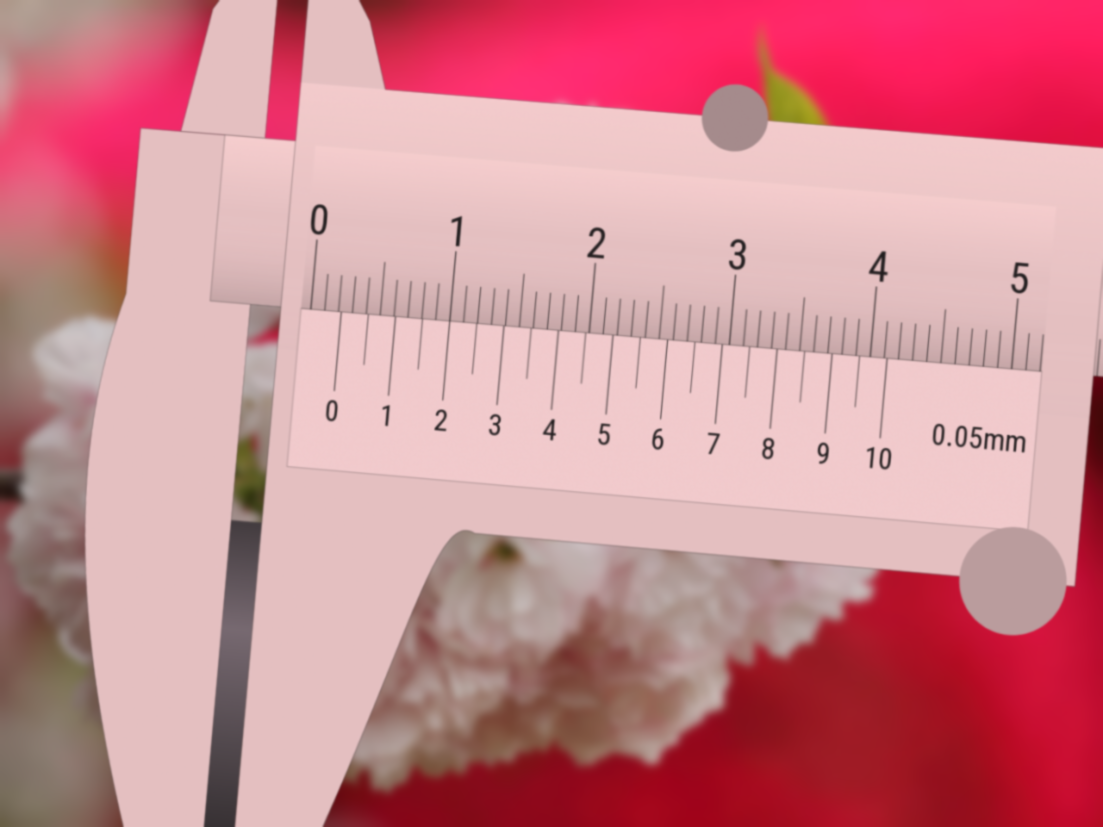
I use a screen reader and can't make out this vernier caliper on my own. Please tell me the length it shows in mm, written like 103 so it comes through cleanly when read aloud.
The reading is 2.2
